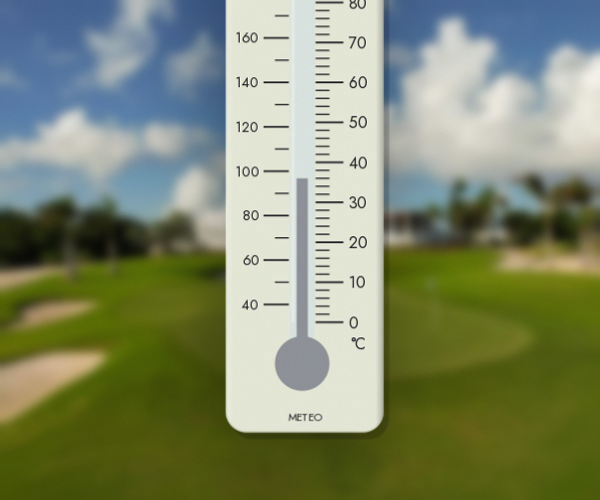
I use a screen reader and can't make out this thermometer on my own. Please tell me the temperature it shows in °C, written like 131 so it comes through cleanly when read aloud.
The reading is 36
